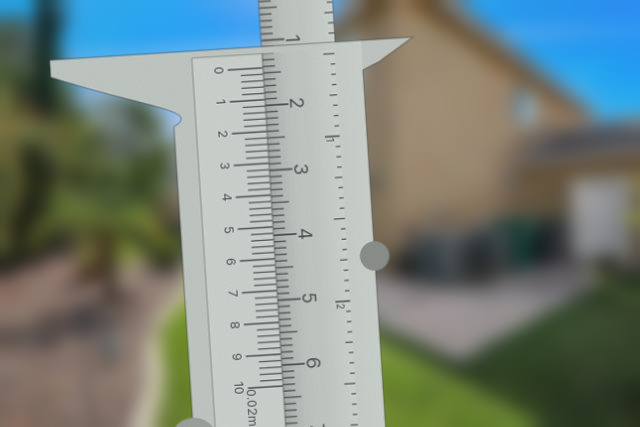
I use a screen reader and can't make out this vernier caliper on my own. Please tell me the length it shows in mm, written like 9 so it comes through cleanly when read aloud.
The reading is 14.2
